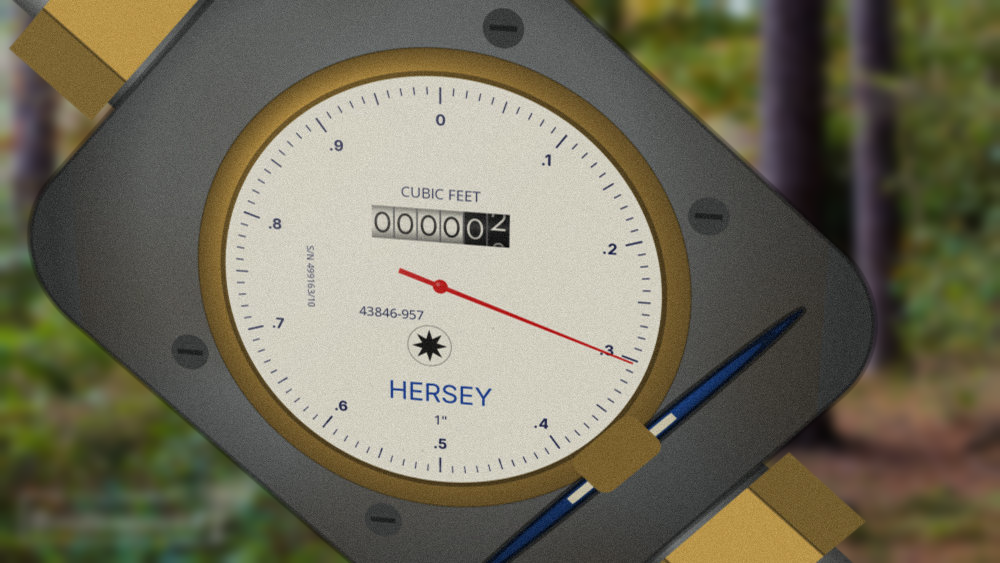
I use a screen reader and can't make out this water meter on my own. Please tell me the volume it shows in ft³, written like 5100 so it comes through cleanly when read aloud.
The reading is 2.30
